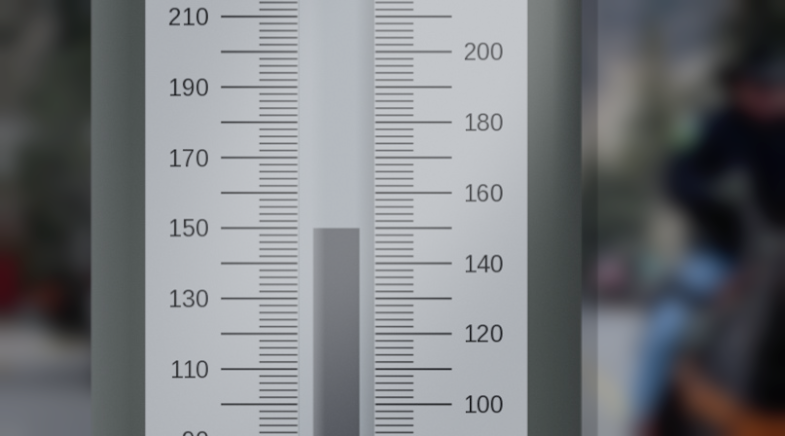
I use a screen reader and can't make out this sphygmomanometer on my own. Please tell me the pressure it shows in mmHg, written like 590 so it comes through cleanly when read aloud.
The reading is 150
